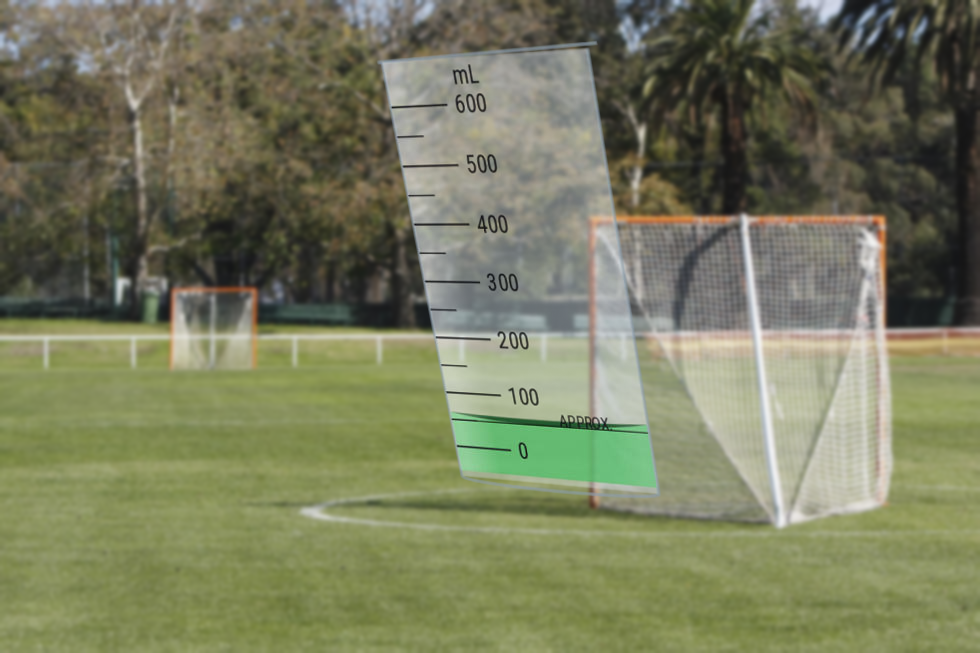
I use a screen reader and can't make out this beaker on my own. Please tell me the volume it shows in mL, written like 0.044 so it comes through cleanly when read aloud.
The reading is 50
